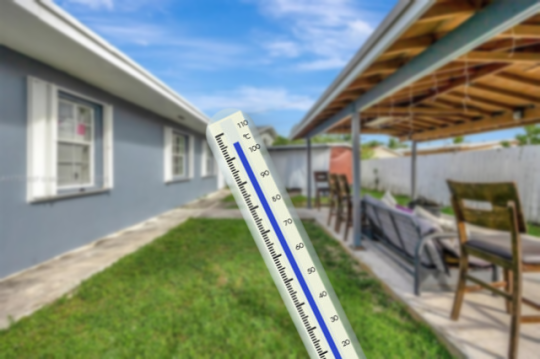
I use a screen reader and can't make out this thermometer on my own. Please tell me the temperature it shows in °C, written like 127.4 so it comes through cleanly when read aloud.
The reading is 105
